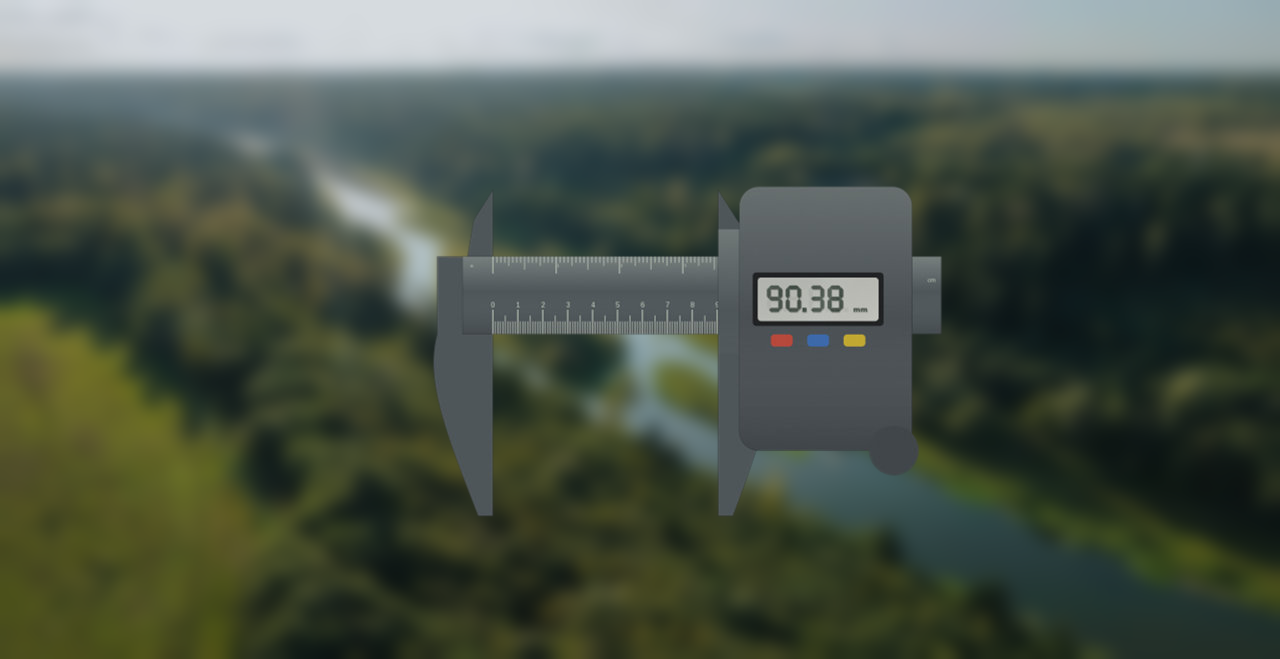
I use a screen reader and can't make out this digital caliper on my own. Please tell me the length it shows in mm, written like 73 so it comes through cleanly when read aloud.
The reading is 90.38
